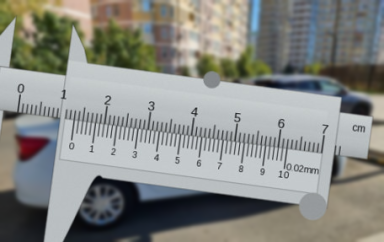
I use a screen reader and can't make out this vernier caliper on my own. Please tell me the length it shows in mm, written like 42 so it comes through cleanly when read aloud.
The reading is 13.0
